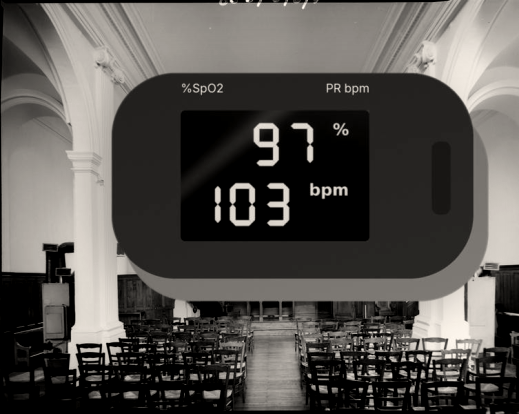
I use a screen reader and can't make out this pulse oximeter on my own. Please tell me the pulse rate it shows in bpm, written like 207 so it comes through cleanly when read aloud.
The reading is 103
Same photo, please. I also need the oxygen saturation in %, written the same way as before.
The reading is 97
